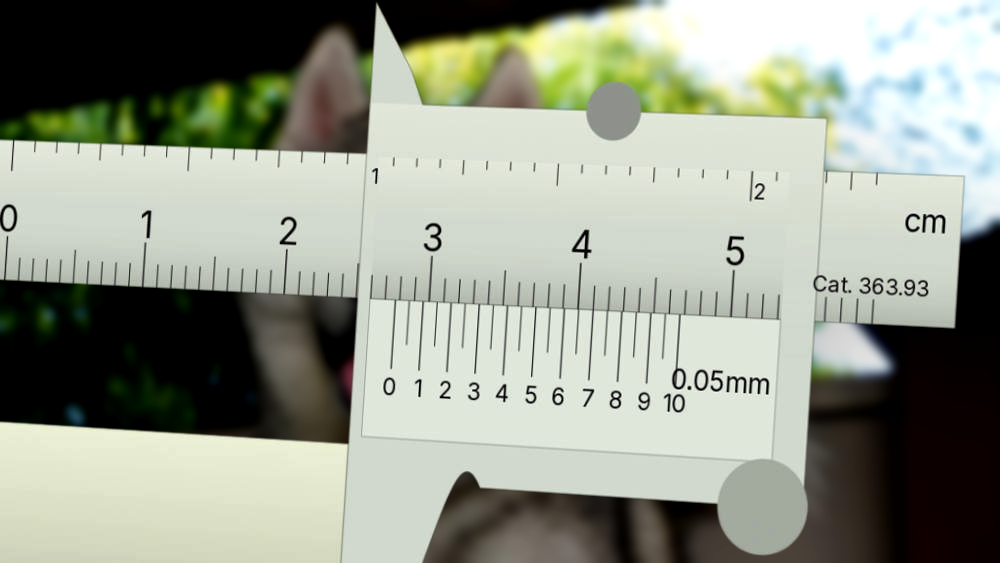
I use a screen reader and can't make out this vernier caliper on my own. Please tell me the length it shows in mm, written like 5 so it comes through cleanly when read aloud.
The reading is 27.7
